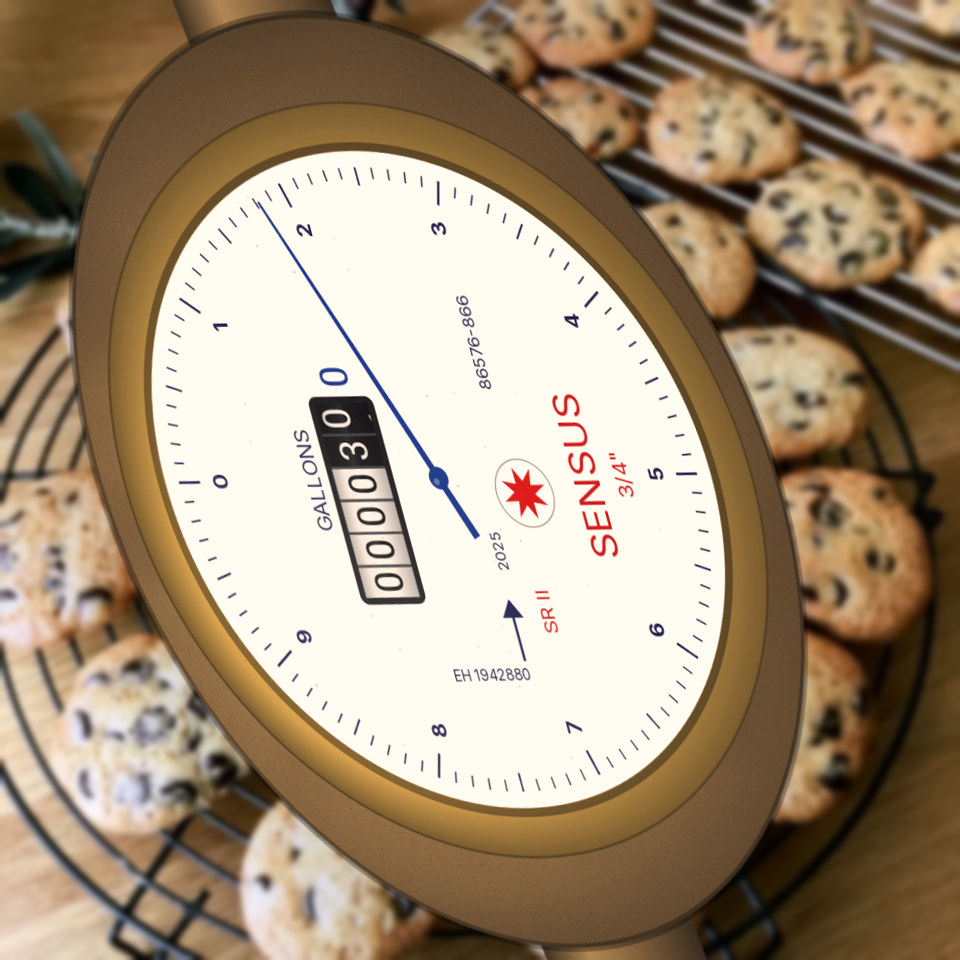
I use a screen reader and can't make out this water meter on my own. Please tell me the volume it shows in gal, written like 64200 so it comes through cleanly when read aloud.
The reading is 301.8
